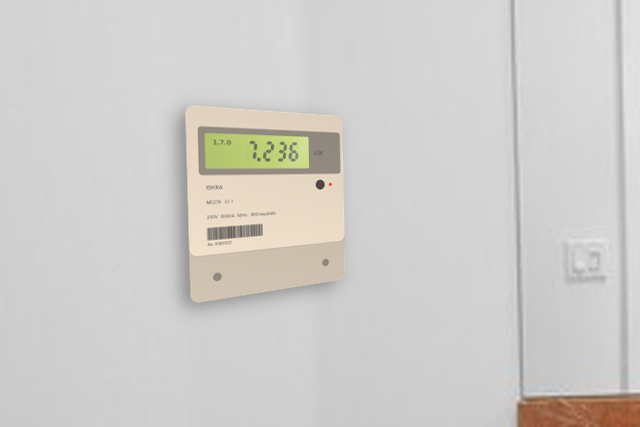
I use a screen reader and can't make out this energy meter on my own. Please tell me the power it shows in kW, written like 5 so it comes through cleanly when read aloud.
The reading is 7.236
